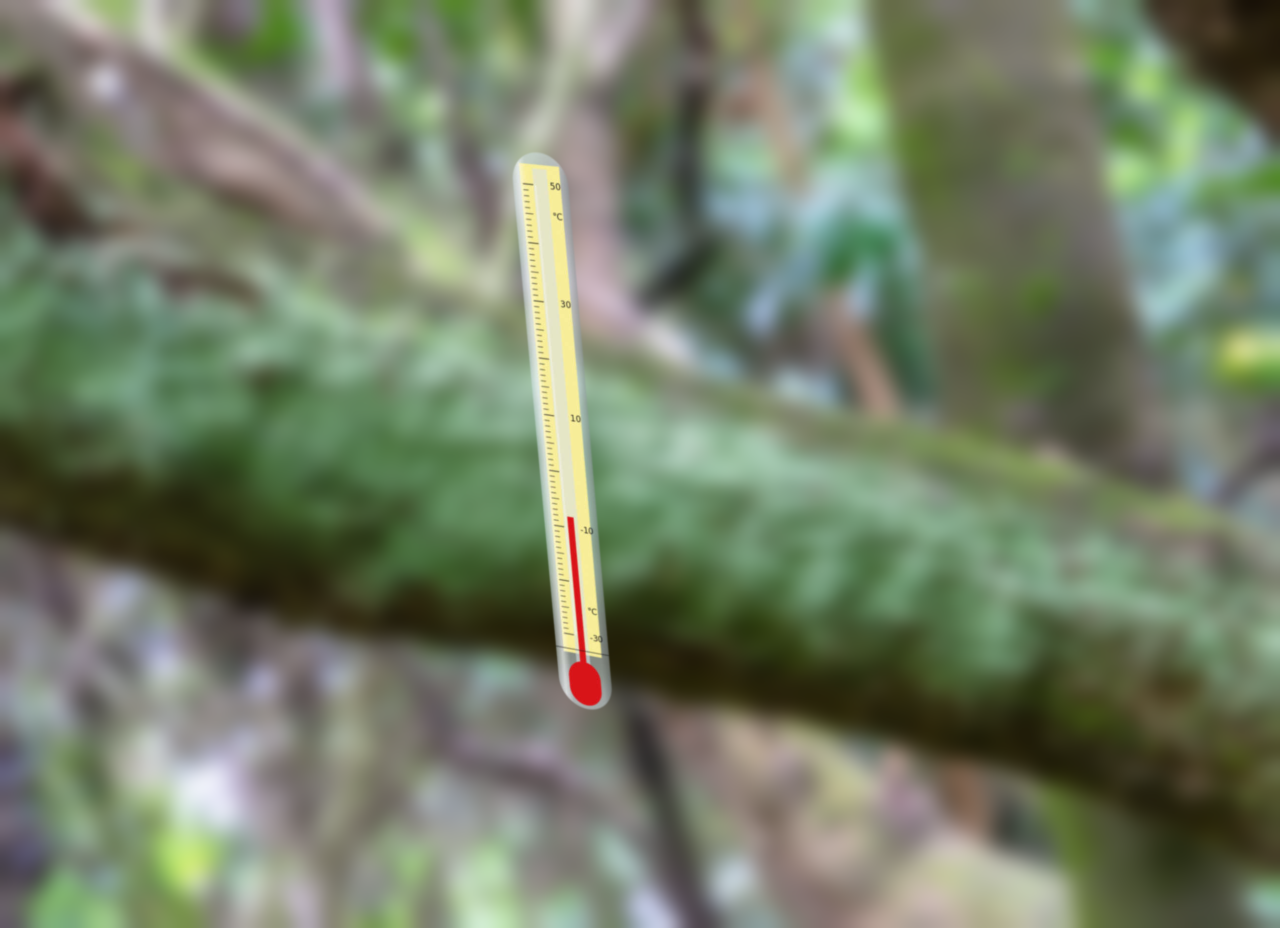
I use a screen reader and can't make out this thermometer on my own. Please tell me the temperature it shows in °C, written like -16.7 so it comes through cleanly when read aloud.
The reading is -8
